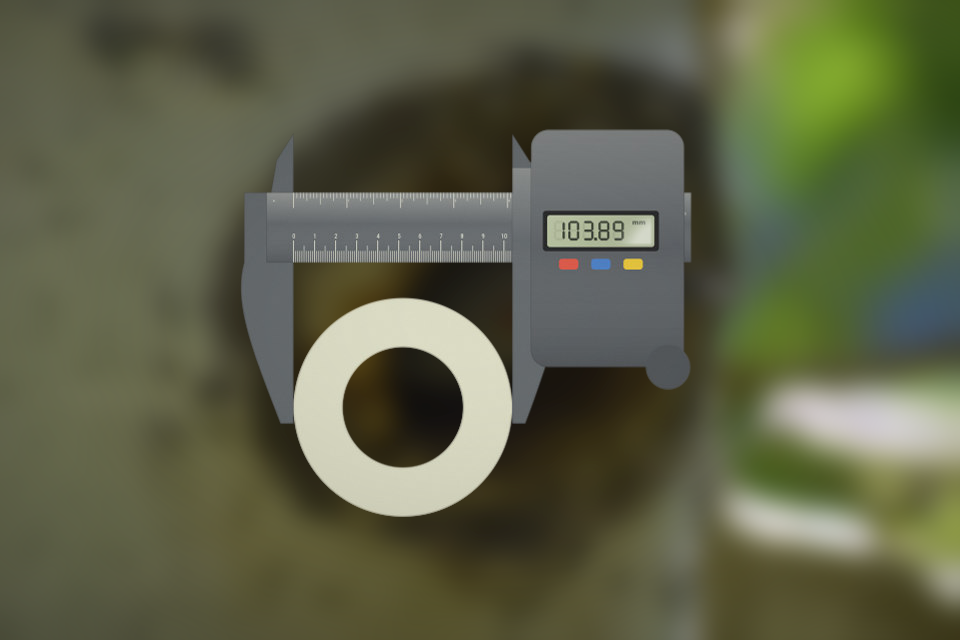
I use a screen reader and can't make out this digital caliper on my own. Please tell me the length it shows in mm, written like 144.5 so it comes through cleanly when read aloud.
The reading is 103.89
